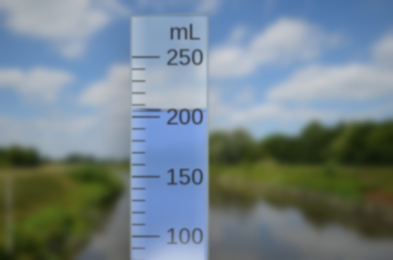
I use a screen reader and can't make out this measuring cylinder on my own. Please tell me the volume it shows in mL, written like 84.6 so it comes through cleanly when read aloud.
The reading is 205
